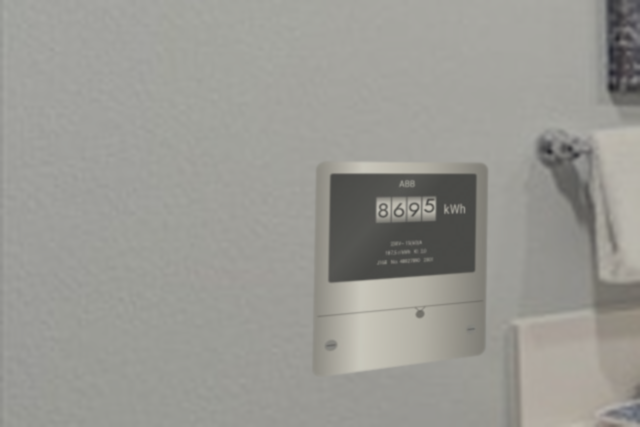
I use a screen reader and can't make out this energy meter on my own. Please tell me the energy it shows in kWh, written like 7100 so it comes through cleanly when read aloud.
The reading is 8695
